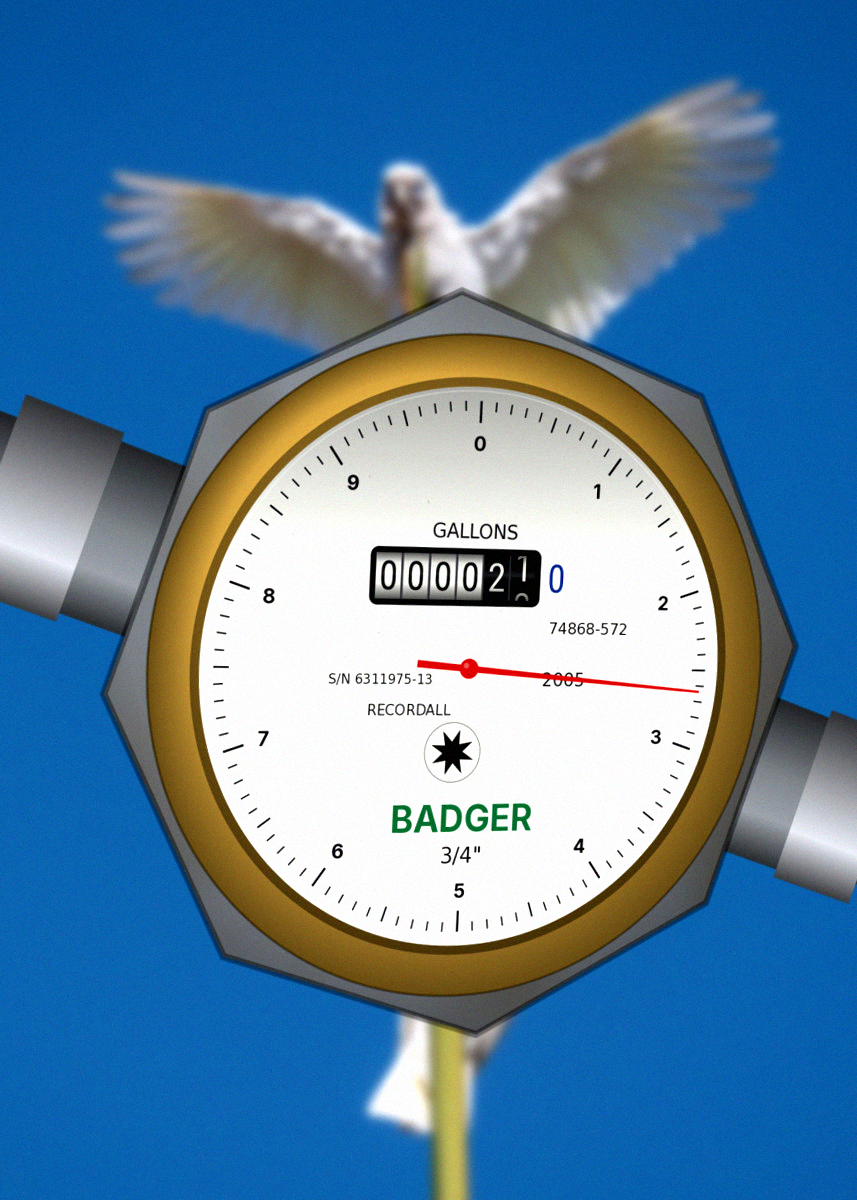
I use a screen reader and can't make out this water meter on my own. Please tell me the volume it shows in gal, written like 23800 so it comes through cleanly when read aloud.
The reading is 212.6
